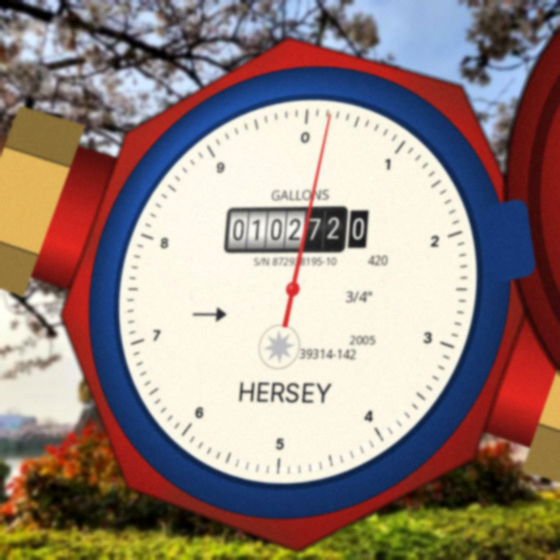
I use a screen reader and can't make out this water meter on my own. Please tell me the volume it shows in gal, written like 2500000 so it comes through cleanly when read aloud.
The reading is 102720.2
